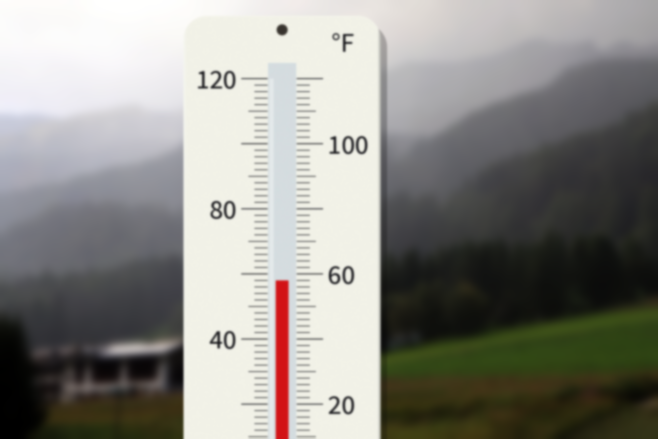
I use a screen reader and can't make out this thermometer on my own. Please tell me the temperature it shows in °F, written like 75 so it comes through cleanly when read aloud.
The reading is 58
